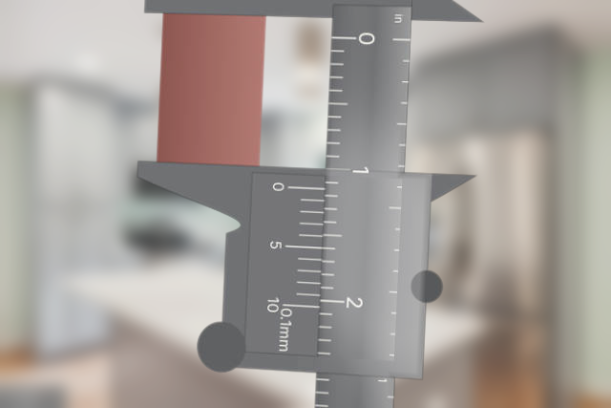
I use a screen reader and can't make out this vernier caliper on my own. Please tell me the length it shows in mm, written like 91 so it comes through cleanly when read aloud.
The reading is 11.5
